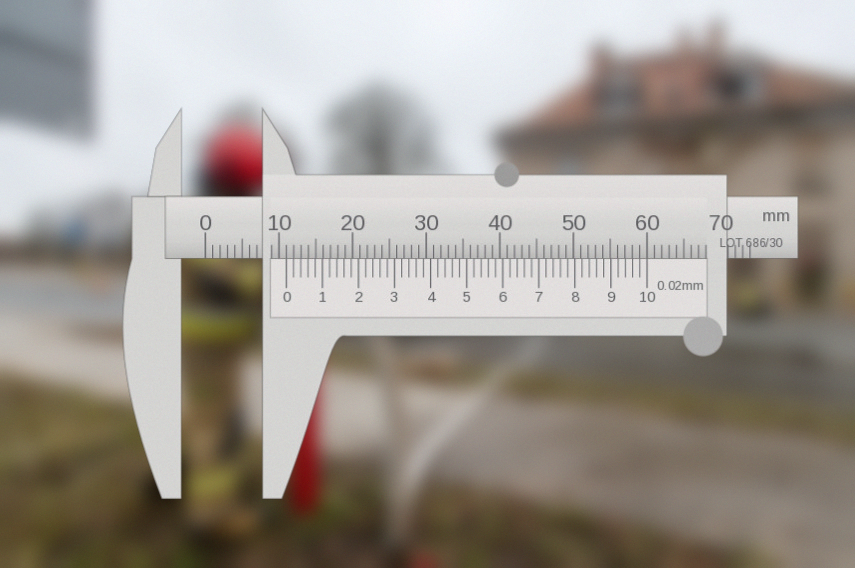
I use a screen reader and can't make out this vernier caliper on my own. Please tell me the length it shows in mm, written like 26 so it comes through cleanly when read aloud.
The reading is 11.0
